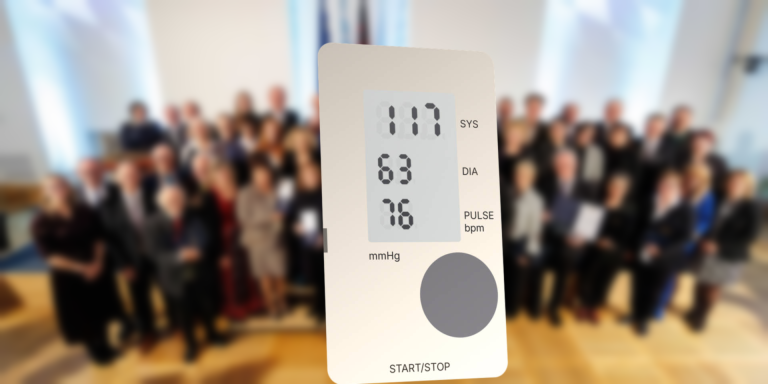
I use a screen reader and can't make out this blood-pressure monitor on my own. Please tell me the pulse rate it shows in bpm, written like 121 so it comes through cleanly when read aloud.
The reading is 76
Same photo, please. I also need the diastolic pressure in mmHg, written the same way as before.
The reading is 63
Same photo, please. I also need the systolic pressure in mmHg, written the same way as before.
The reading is 117
